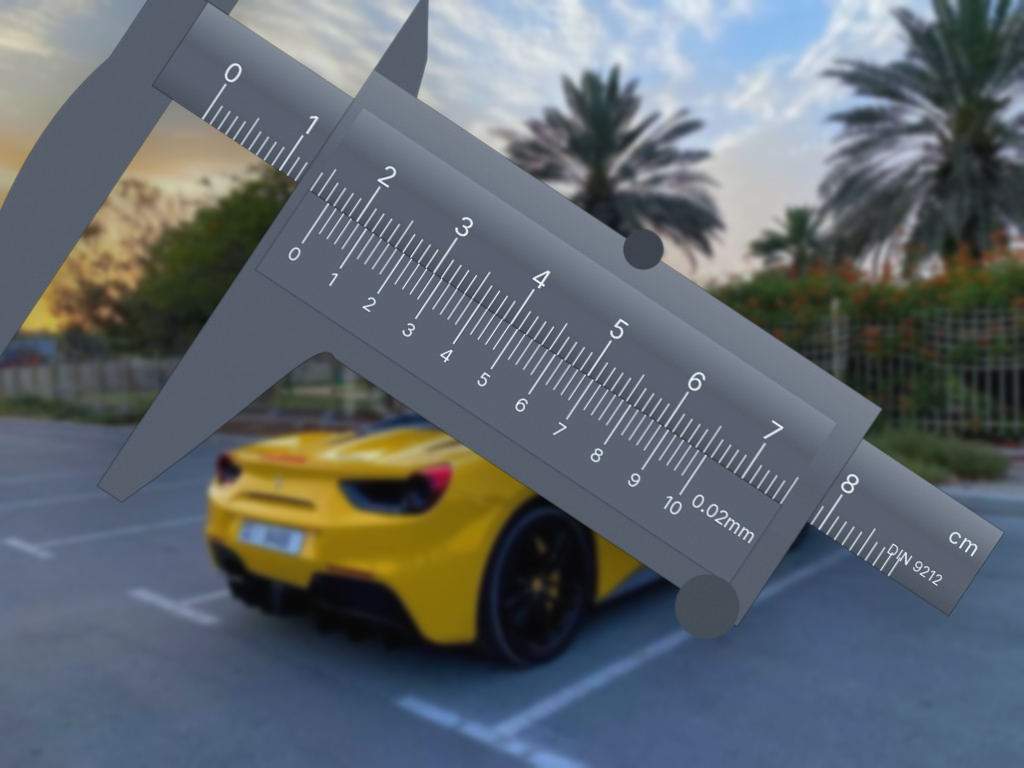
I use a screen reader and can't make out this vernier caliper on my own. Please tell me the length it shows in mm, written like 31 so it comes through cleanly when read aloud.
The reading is 16.4
